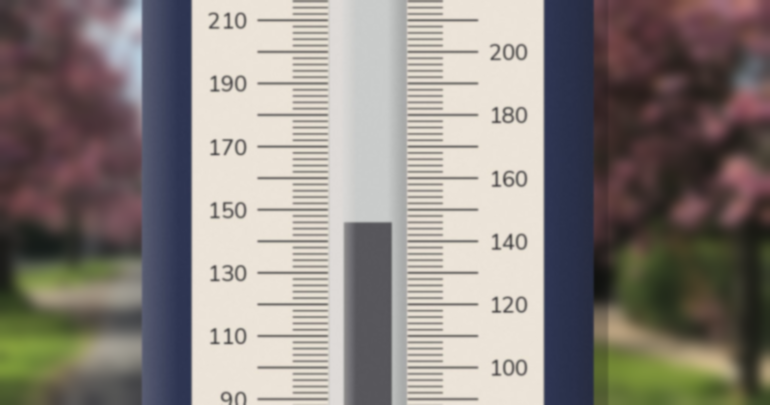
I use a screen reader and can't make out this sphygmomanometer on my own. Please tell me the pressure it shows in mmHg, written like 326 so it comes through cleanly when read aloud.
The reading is 146
